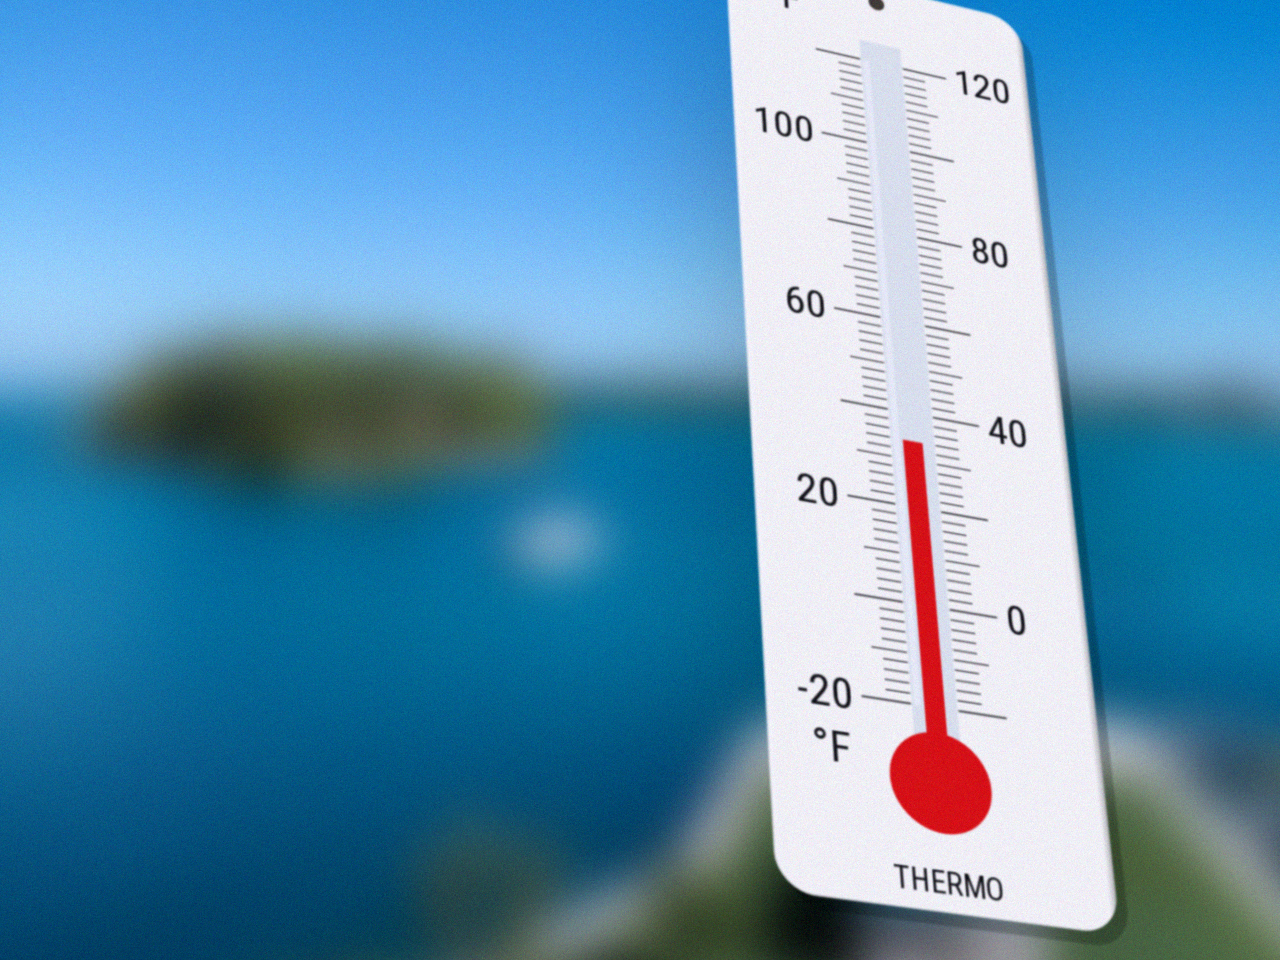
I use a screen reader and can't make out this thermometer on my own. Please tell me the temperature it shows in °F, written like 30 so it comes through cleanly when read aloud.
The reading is 34
